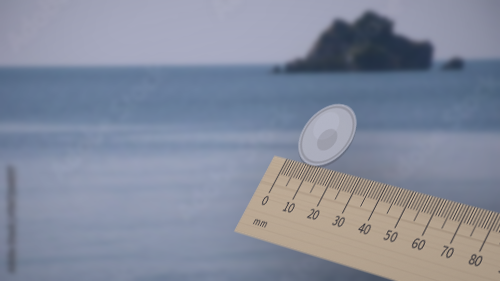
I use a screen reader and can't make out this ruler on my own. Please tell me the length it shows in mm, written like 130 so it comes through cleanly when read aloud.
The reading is 20
